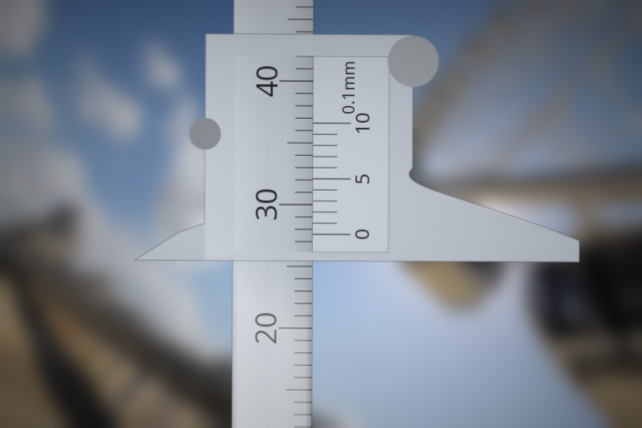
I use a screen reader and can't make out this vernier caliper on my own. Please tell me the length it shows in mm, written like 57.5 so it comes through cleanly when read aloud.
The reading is 27.6
